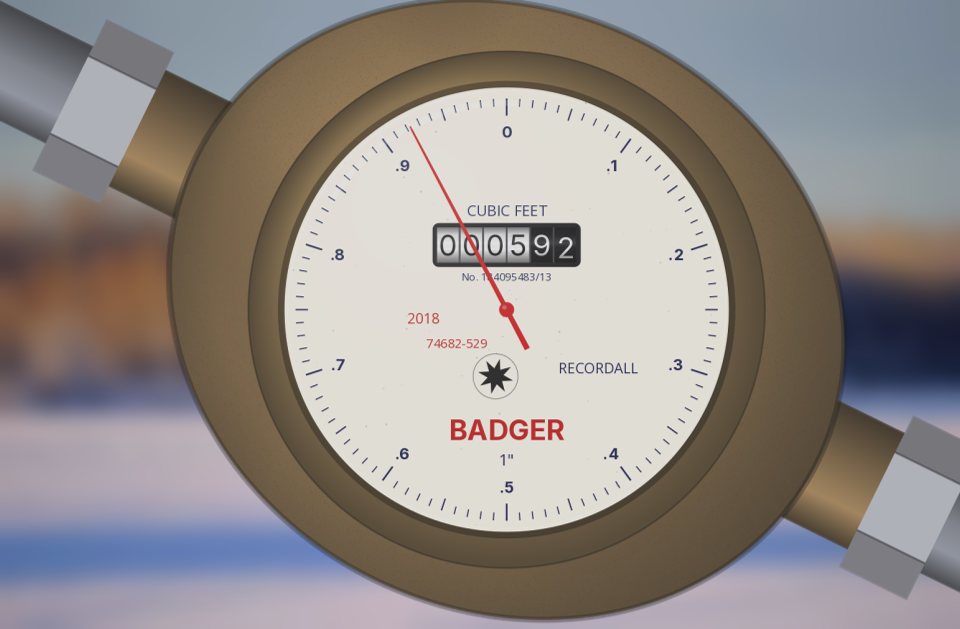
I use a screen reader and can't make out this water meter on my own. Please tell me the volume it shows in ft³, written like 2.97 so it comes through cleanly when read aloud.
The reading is 591.92
